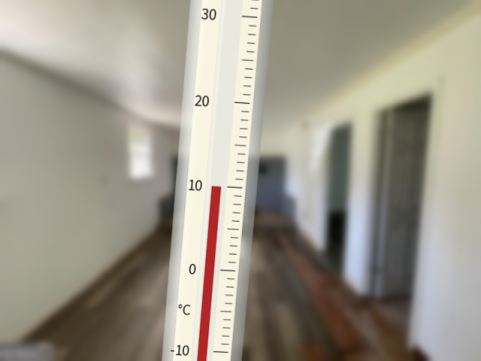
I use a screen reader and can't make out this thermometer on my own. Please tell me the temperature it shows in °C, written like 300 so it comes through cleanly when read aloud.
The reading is 10
